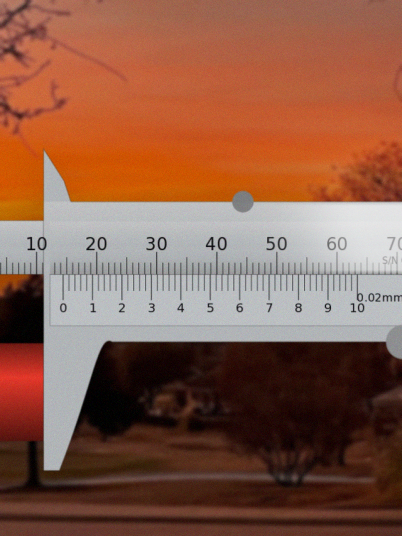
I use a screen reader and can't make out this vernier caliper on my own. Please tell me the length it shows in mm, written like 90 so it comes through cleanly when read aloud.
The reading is 14.4
